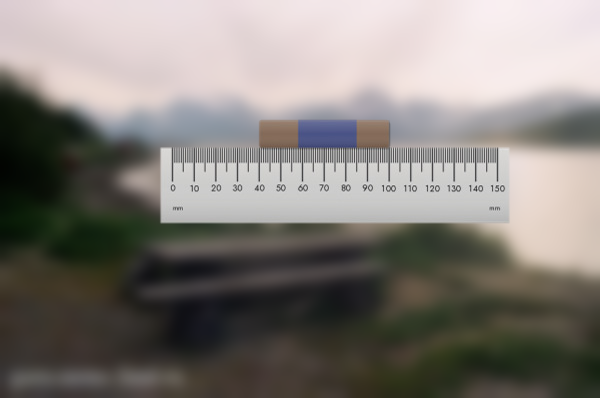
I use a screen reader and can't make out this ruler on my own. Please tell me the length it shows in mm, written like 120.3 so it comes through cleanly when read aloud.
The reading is 60
